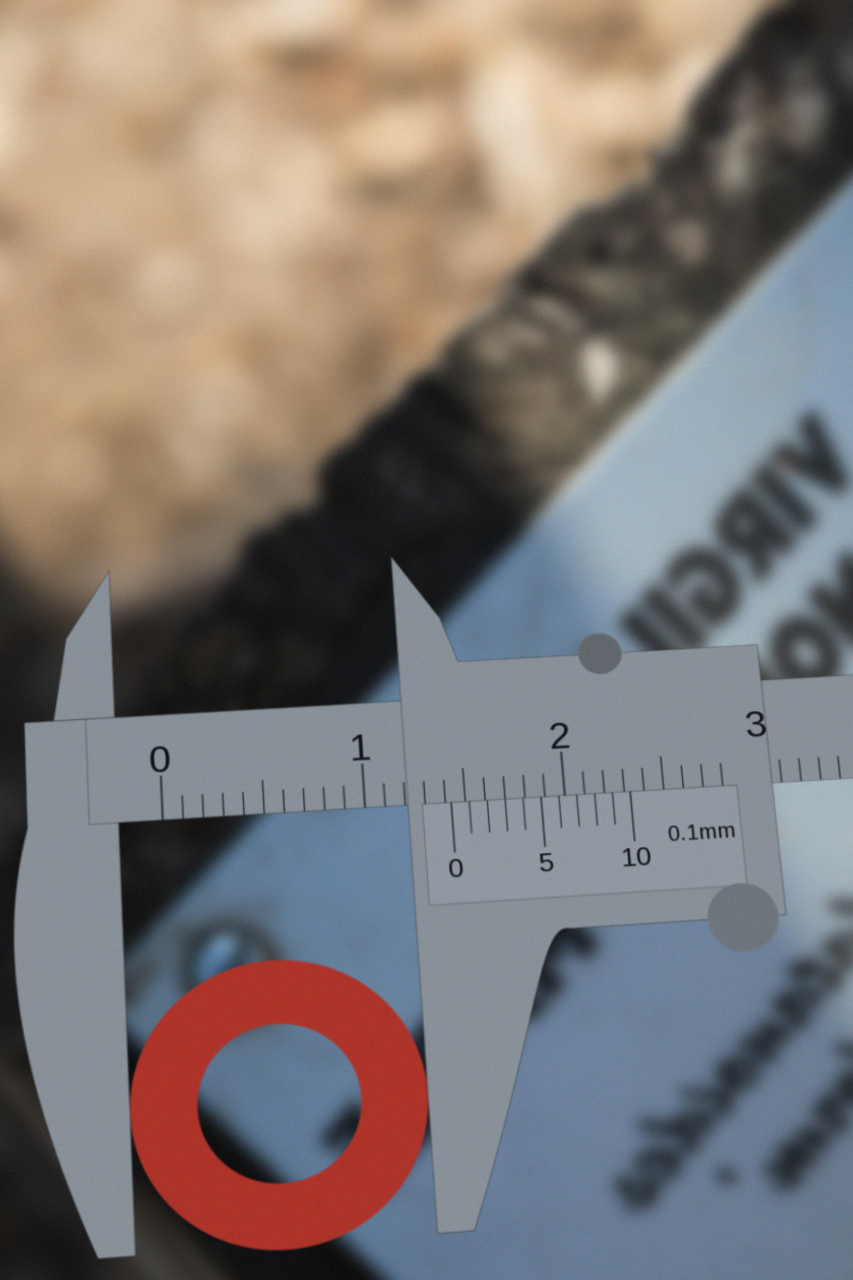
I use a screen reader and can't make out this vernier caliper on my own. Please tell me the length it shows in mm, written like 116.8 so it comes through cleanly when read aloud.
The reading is 14.3
